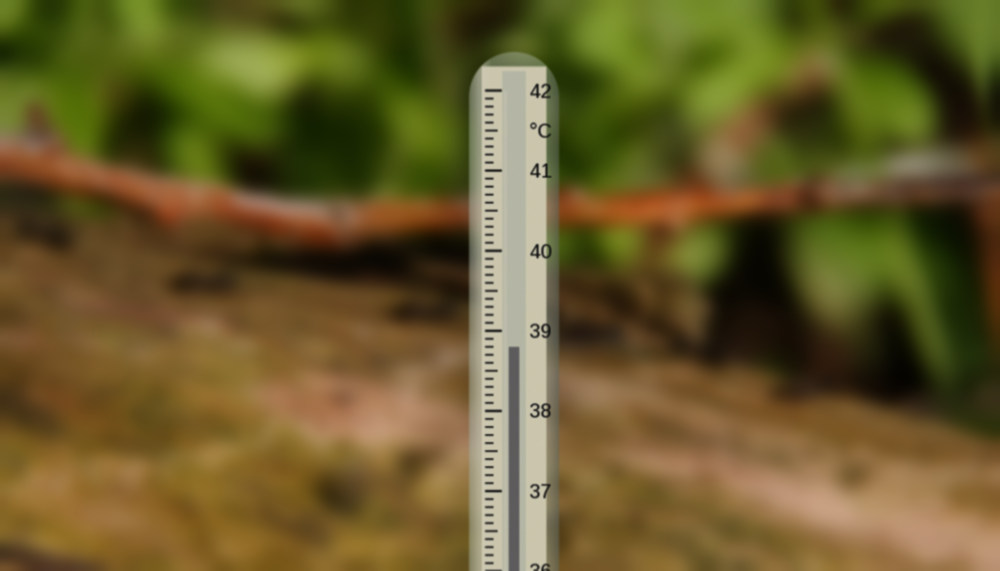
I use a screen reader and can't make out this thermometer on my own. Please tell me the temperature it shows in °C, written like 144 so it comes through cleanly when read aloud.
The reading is 38.8
